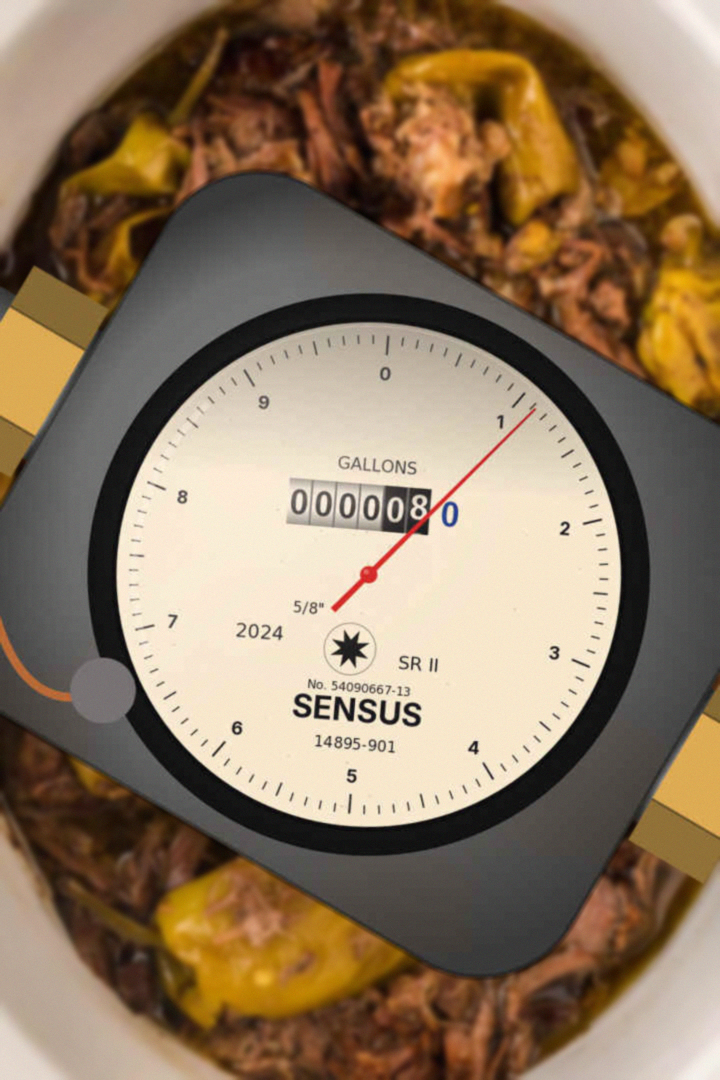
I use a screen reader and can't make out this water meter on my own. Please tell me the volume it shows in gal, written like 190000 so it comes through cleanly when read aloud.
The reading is 81.1
